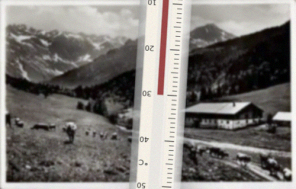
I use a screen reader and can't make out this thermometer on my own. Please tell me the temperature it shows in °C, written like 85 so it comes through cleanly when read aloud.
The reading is 30
